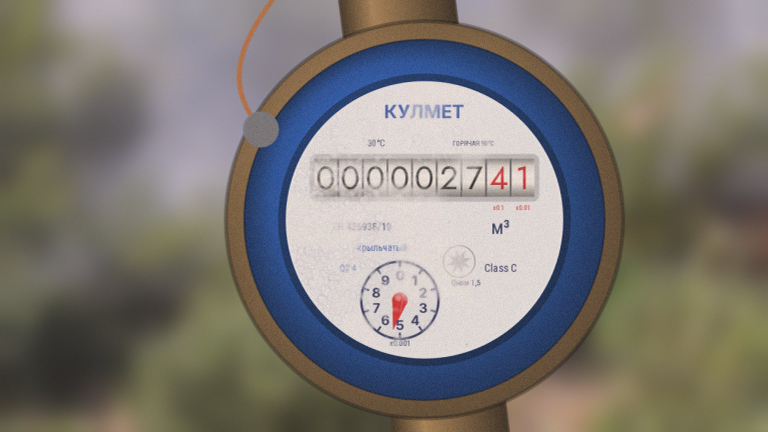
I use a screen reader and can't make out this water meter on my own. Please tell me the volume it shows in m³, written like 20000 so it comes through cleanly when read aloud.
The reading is 27.415
